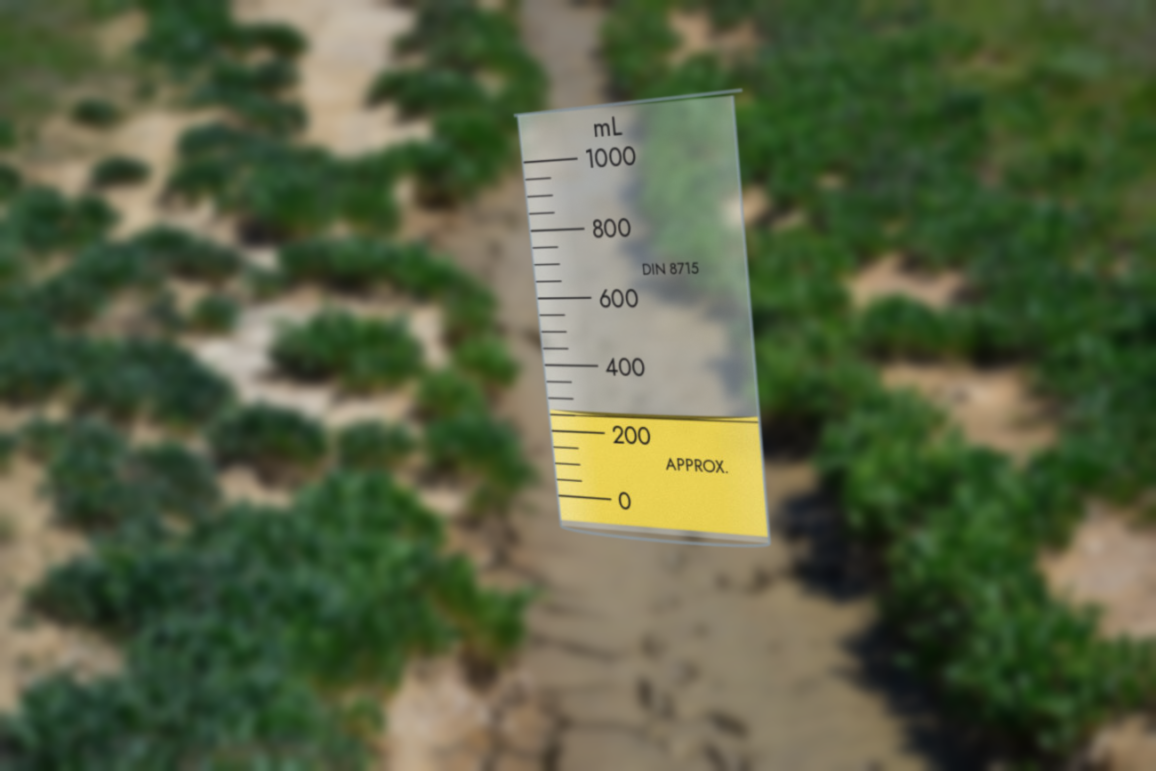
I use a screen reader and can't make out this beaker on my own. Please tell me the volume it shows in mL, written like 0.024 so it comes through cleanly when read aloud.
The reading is 250
